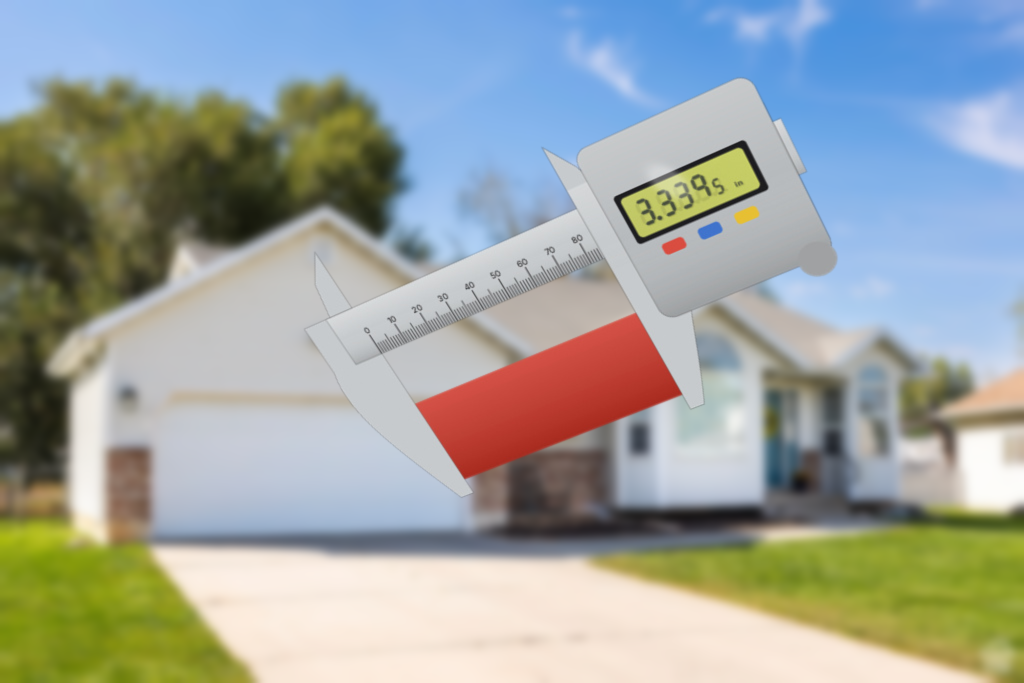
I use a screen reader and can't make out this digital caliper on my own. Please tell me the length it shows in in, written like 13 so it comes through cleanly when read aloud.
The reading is 3.3395
